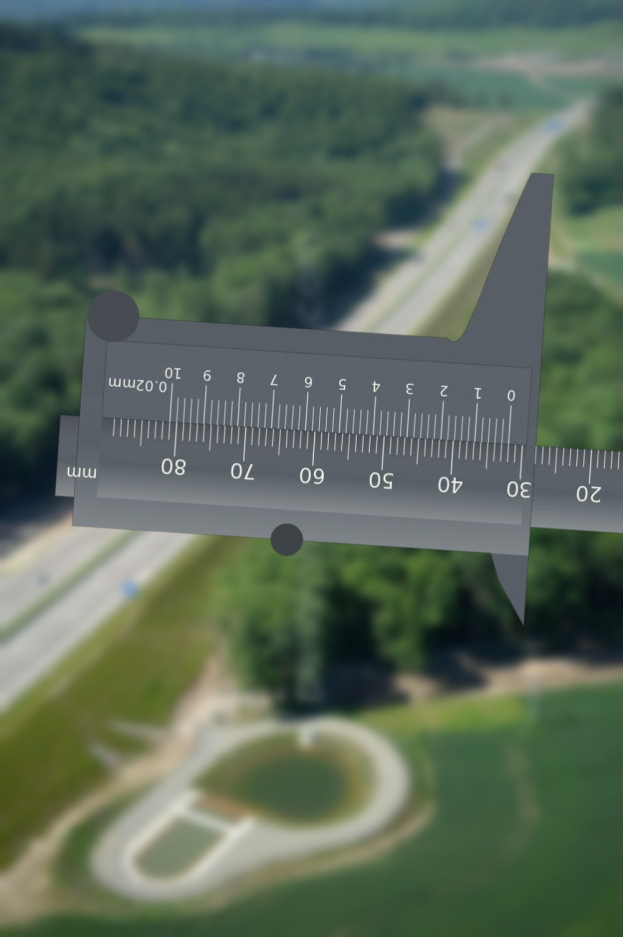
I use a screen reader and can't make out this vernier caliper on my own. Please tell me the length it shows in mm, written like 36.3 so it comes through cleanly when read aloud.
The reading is 32.0
